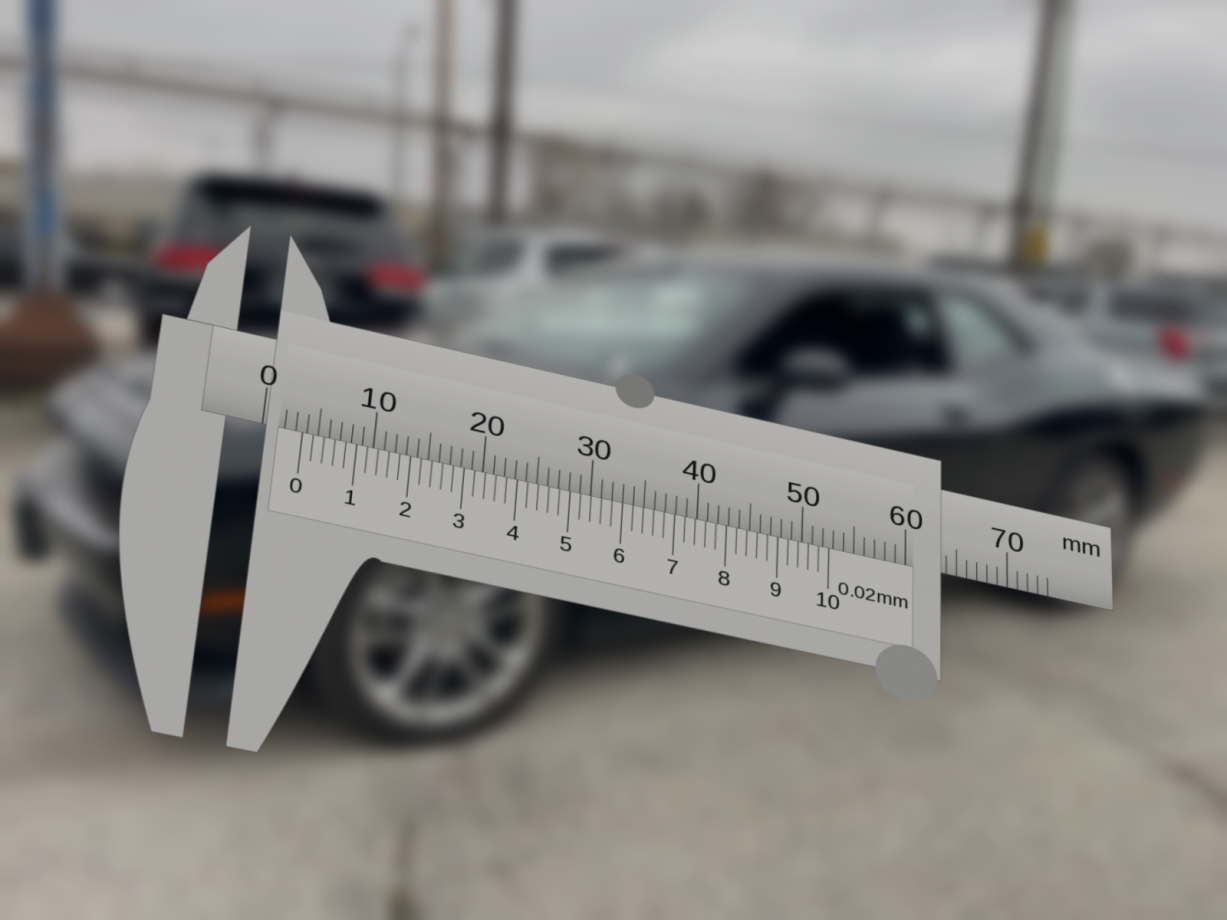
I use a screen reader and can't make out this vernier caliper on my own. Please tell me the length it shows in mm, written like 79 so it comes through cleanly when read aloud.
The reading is 3.6
